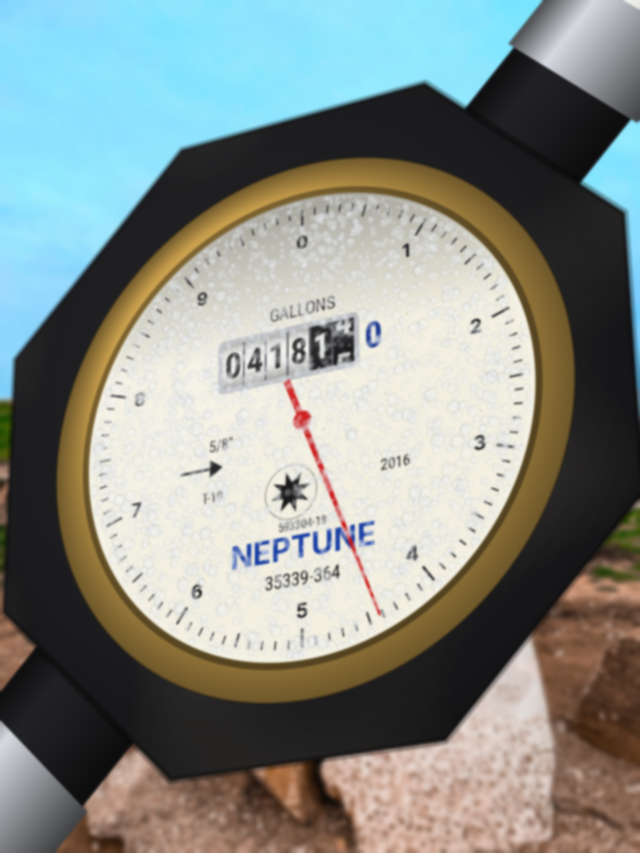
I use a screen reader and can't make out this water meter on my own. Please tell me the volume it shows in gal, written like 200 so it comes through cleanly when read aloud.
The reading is 418144.4
